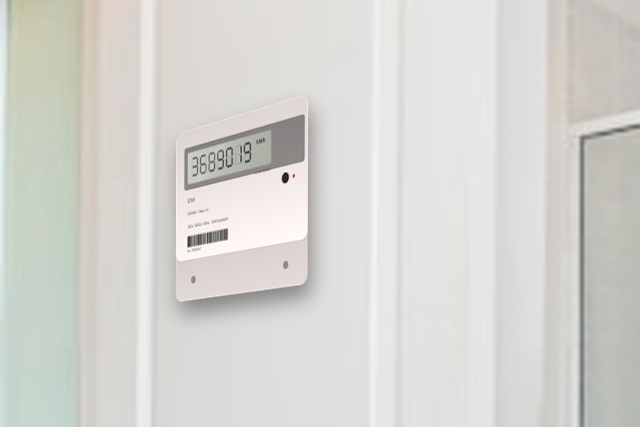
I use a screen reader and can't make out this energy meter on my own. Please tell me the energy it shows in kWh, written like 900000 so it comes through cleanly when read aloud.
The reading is 3689019
